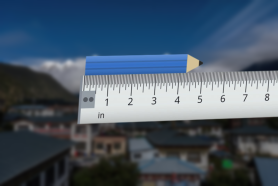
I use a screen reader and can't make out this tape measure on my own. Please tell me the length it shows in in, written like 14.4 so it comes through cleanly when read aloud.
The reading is 5
